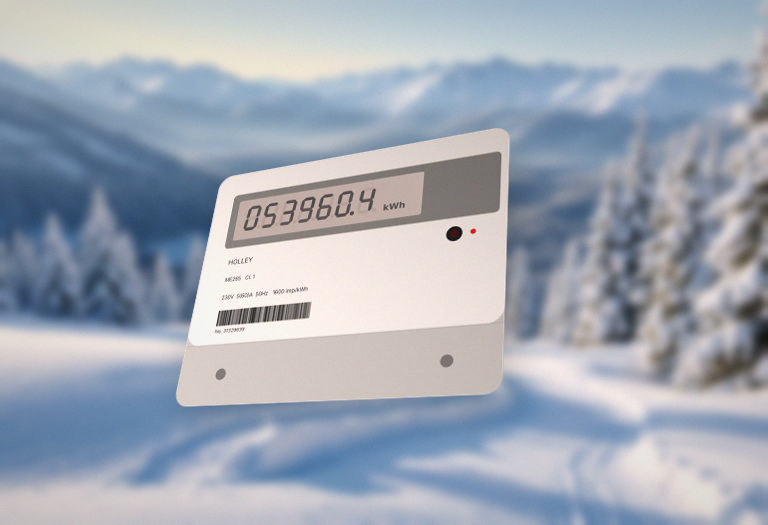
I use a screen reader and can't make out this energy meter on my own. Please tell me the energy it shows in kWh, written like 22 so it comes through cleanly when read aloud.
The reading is 53960.4
